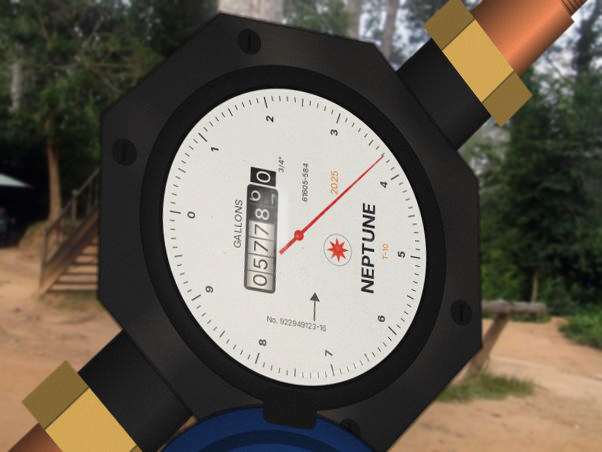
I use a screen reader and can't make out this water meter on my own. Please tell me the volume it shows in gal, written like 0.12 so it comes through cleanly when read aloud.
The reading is 577863.7
